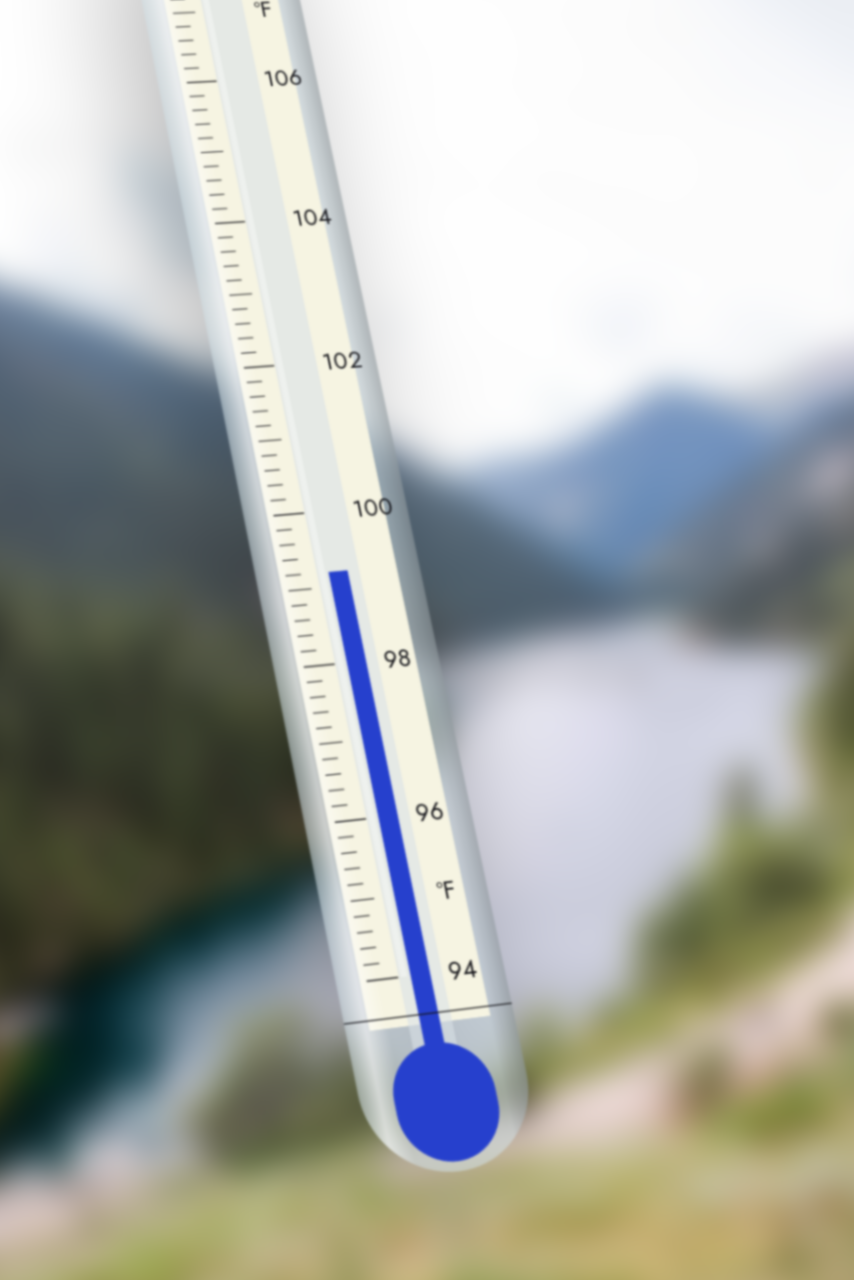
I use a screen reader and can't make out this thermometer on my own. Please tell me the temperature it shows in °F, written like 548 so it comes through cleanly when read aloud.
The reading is 99.2
